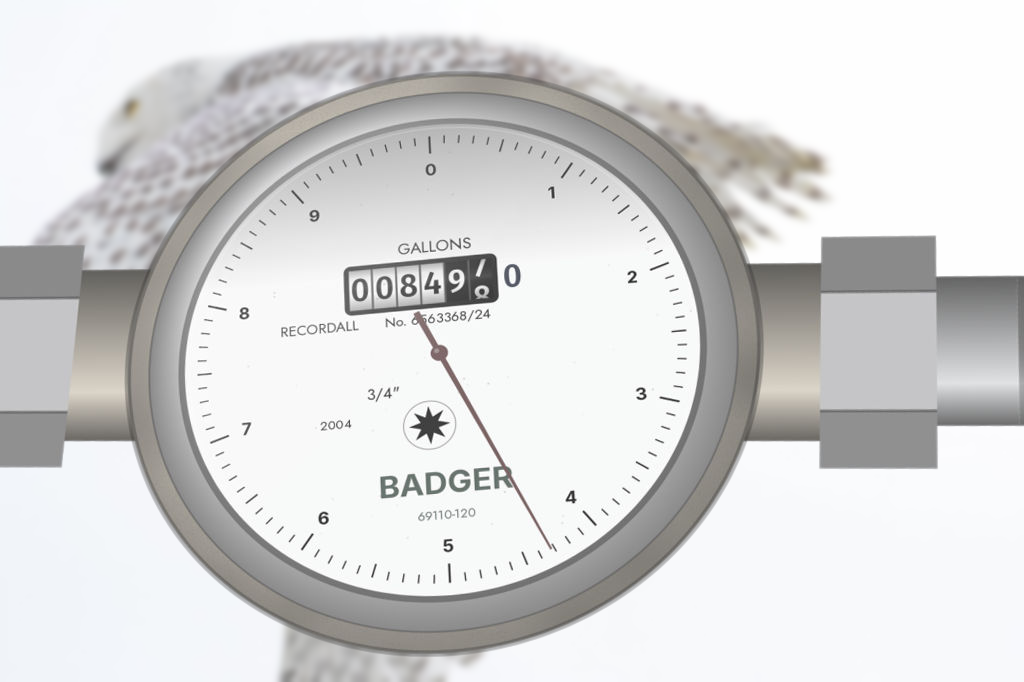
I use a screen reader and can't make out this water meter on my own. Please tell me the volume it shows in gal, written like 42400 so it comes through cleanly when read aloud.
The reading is 84974.3
